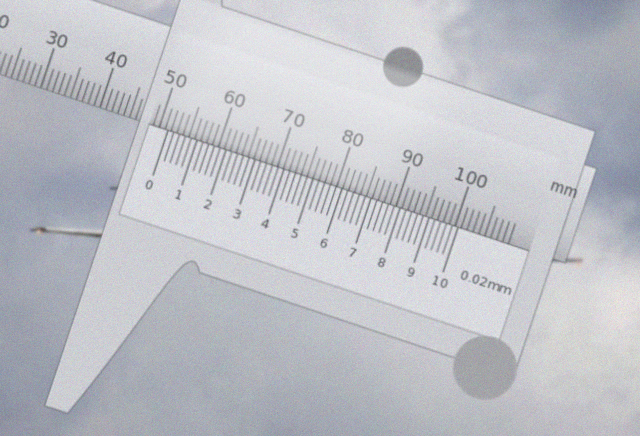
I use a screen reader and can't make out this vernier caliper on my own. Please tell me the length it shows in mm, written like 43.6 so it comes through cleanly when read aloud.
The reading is 51.5
